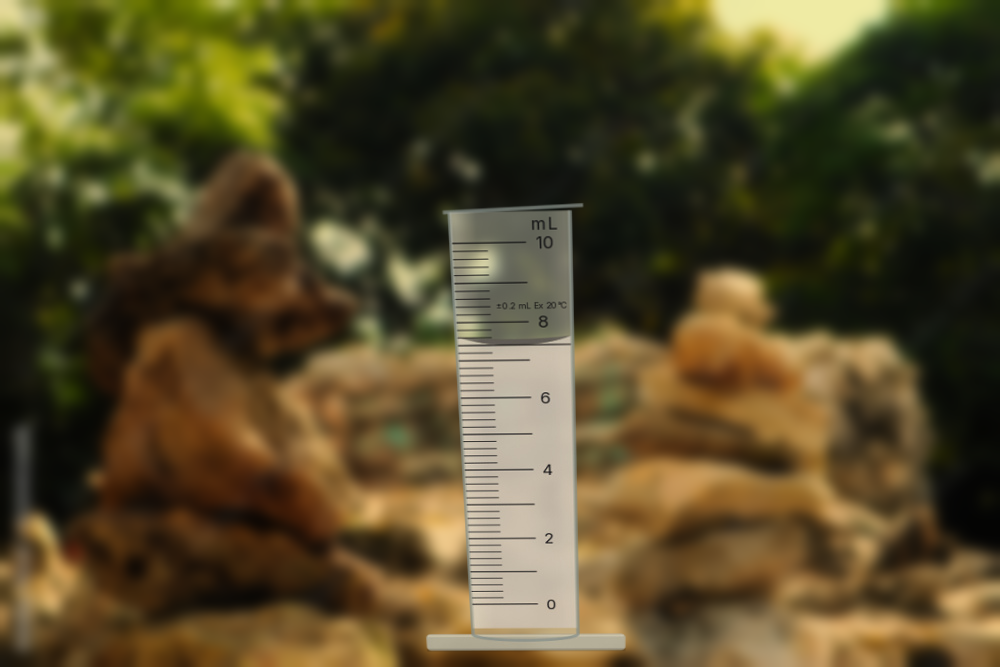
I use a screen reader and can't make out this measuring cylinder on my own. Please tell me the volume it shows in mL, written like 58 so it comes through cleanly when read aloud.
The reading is 7.4
